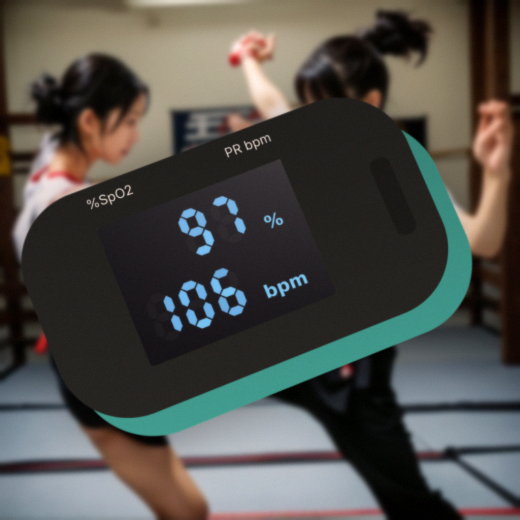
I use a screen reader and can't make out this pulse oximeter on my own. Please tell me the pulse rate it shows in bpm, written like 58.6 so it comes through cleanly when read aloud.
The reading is 106
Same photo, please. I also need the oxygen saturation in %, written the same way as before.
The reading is 97
